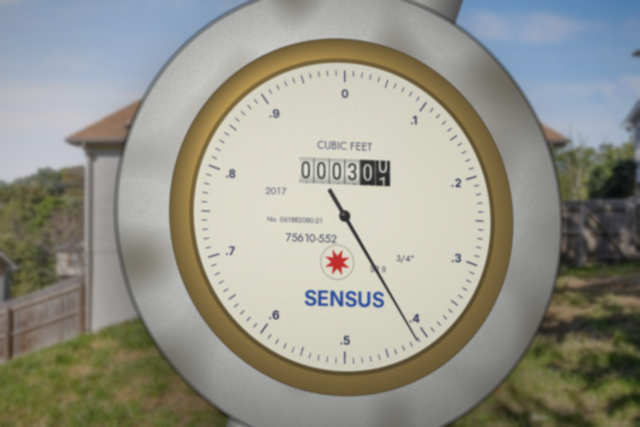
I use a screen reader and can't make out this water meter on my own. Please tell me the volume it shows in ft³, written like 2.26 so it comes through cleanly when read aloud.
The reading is 300.41
